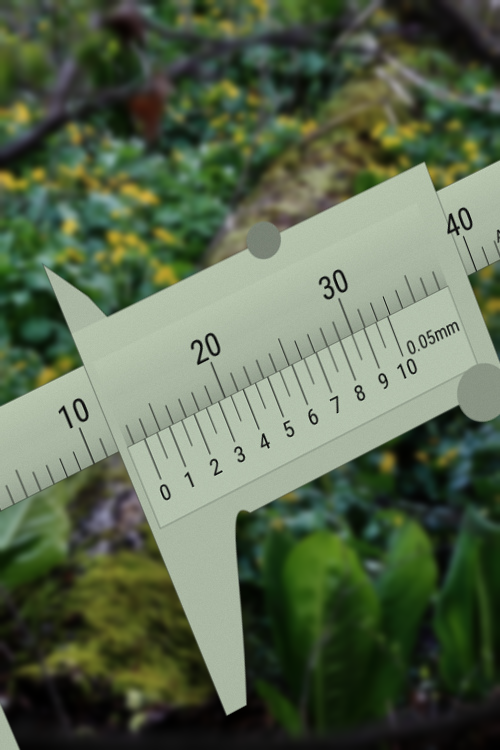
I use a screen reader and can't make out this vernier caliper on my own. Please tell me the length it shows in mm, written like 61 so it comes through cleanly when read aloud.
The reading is 13.8
